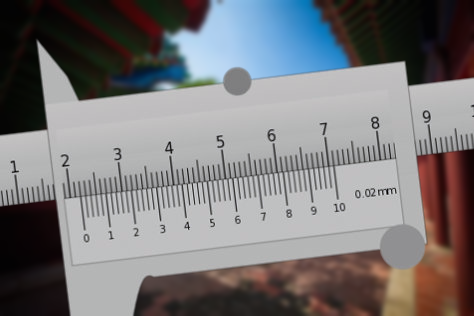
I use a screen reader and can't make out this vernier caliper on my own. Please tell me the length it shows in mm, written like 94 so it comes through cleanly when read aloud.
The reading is 22.0
